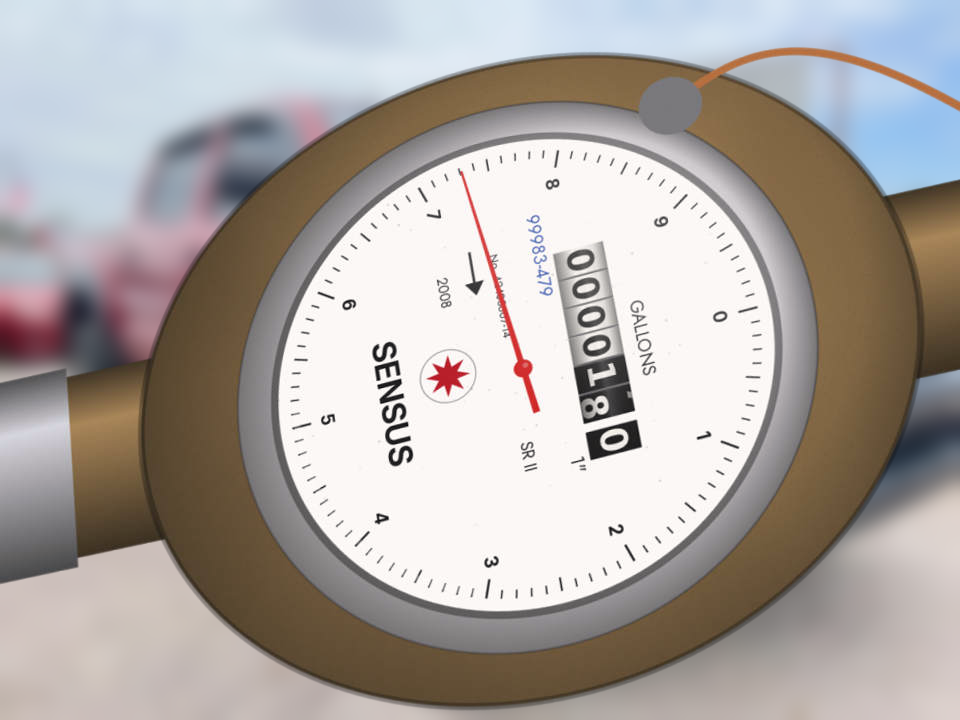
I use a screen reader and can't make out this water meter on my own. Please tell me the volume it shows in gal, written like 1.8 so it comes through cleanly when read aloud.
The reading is 177.3
